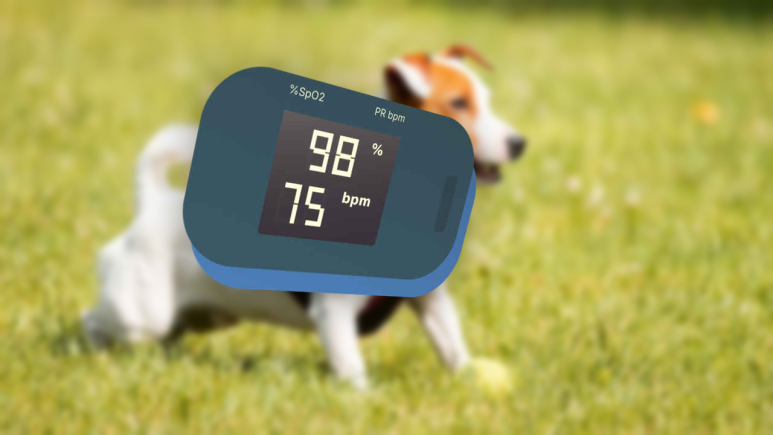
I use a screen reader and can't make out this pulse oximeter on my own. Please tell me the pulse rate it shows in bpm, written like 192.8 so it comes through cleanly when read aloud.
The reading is 75
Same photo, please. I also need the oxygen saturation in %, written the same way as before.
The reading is 98
